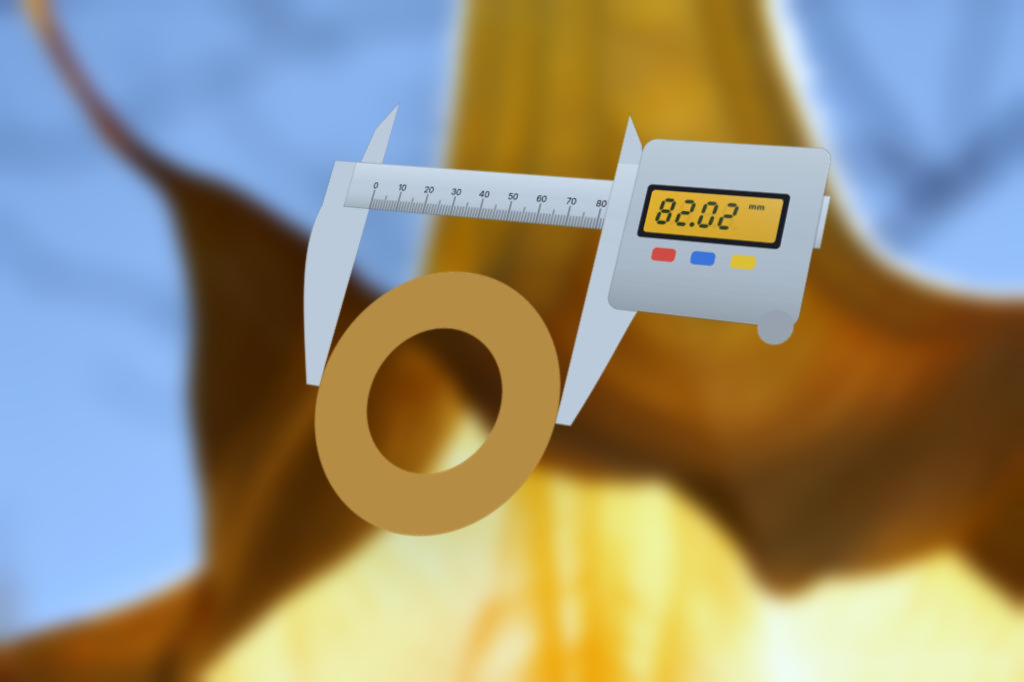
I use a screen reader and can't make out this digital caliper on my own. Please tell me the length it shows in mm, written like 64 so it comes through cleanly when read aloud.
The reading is 82.02
